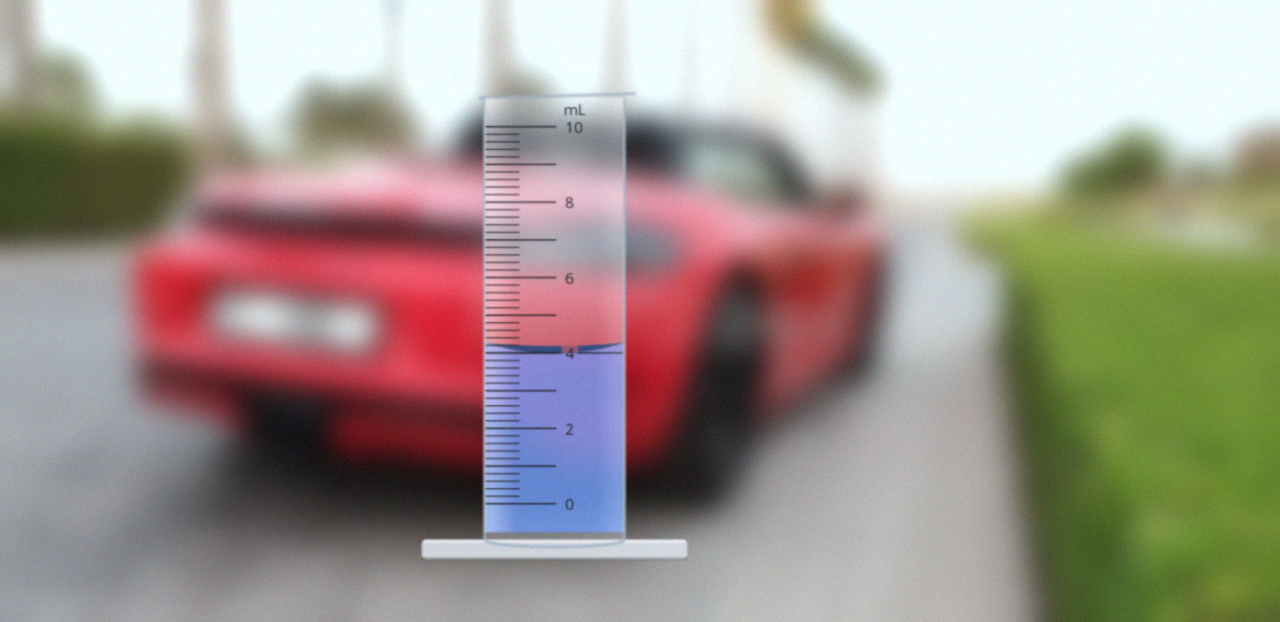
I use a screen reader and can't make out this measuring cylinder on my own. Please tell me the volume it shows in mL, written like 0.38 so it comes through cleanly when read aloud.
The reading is 4
